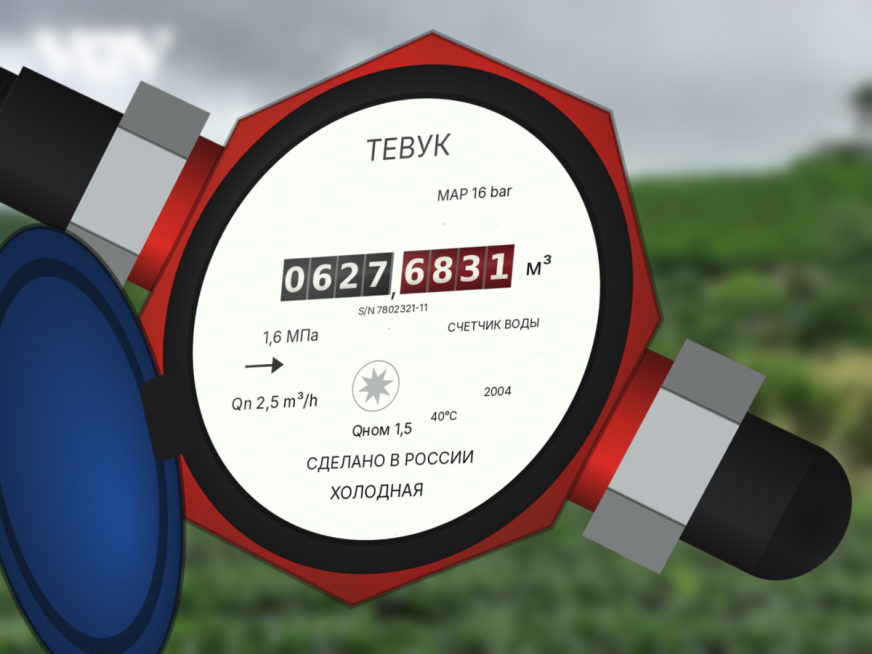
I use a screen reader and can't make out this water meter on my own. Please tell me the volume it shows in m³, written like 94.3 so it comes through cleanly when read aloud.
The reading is 627.6831
